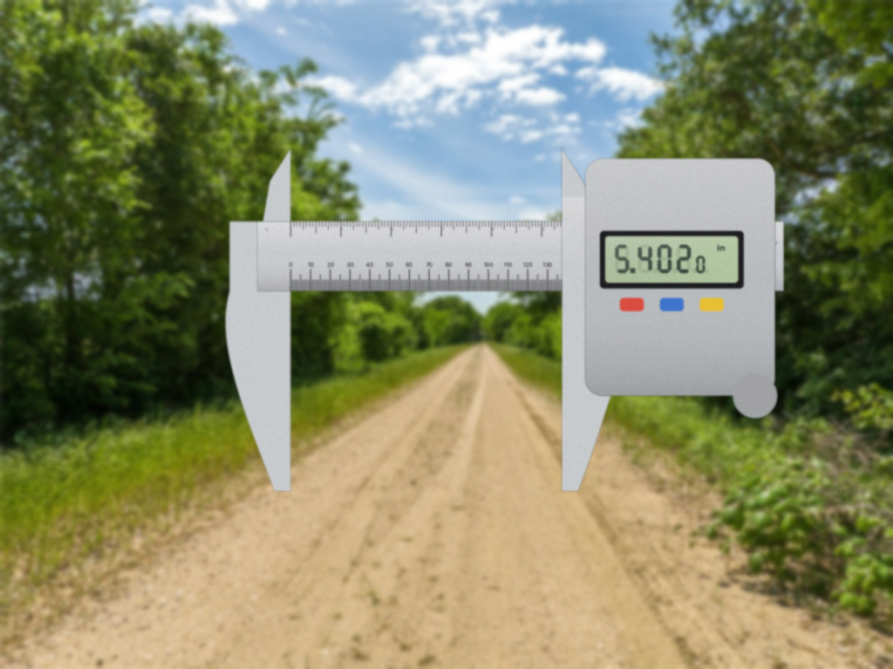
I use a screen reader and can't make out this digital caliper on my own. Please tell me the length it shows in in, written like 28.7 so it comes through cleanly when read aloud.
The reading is 5.4020
